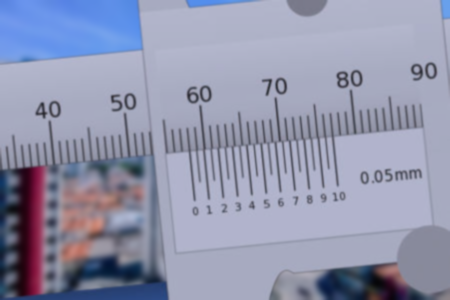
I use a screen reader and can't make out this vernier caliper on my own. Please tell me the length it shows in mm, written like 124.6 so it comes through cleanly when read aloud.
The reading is 58.0
